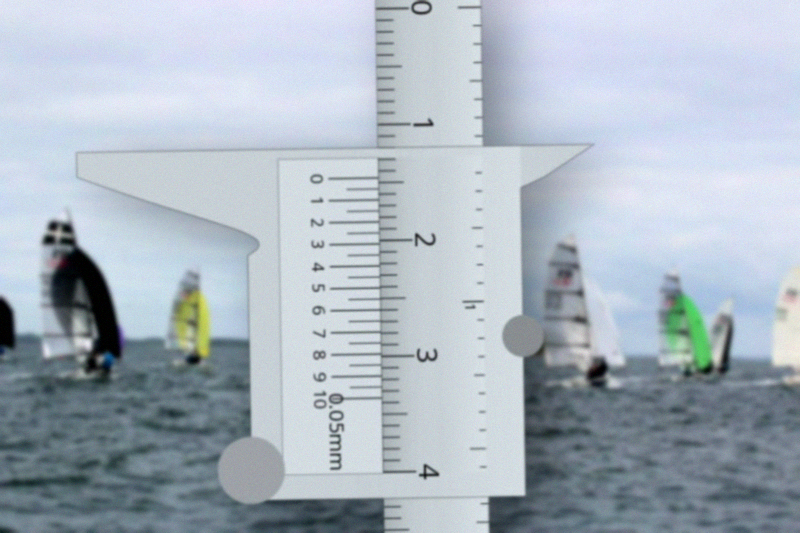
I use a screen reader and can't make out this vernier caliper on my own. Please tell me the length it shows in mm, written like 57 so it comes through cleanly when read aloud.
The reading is 14.6
